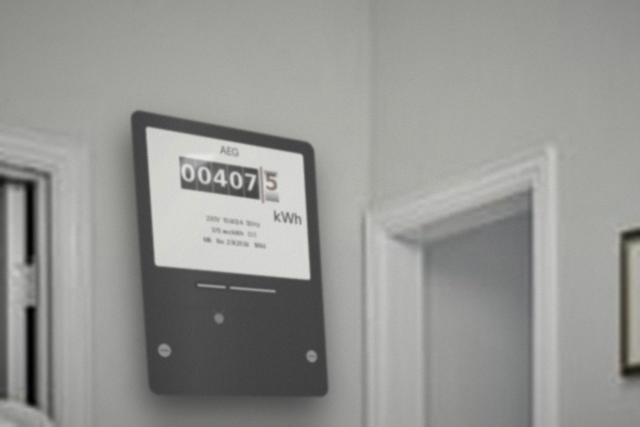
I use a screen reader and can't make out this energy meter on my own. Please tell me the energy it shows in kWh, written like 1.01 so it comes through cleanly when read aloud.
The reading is 407.5
